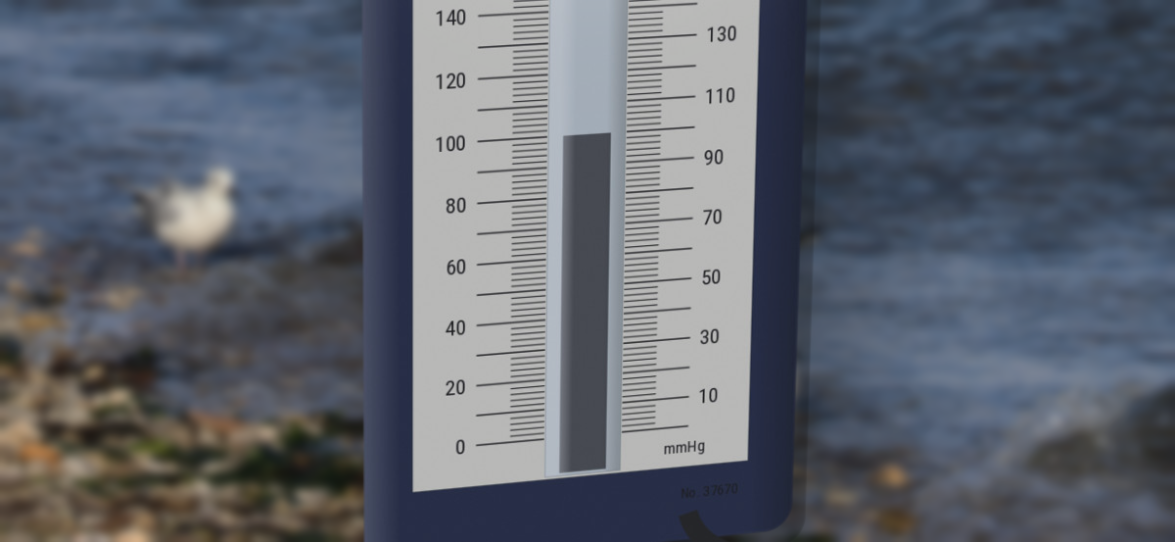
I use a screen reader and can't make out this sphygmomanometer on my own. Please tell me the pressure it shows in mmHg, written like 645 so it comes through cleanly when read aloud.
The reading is 100
